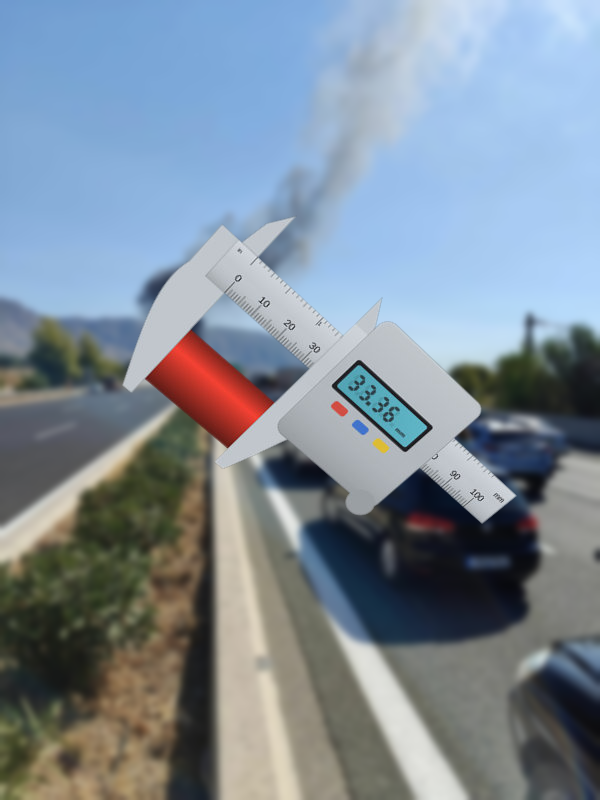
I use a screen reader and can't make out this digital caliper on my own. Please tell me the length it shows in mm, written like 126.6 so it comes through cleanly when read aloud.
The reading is 33.36
